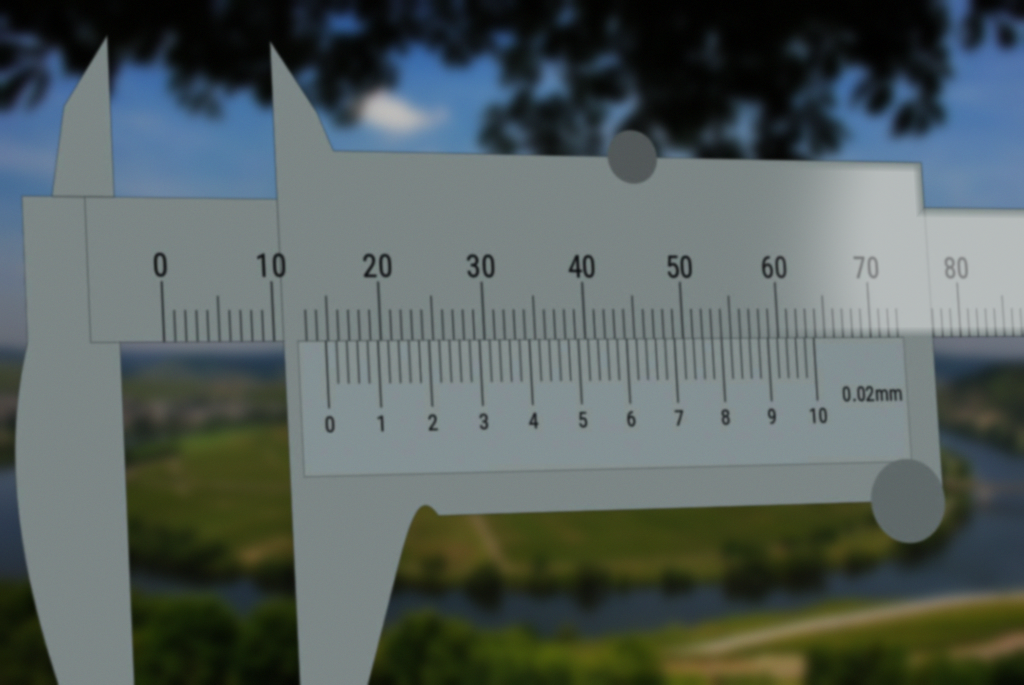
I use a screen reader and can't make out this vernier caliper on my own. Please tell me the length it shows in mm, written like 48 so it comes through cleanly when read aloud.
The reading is 14.8
